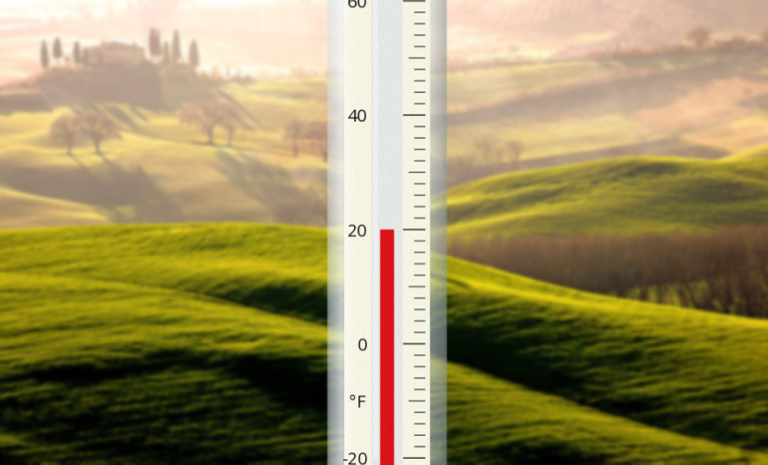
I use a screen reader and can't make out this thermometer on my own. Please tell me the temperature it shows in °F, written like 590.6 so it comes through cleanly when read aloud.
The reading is 20
